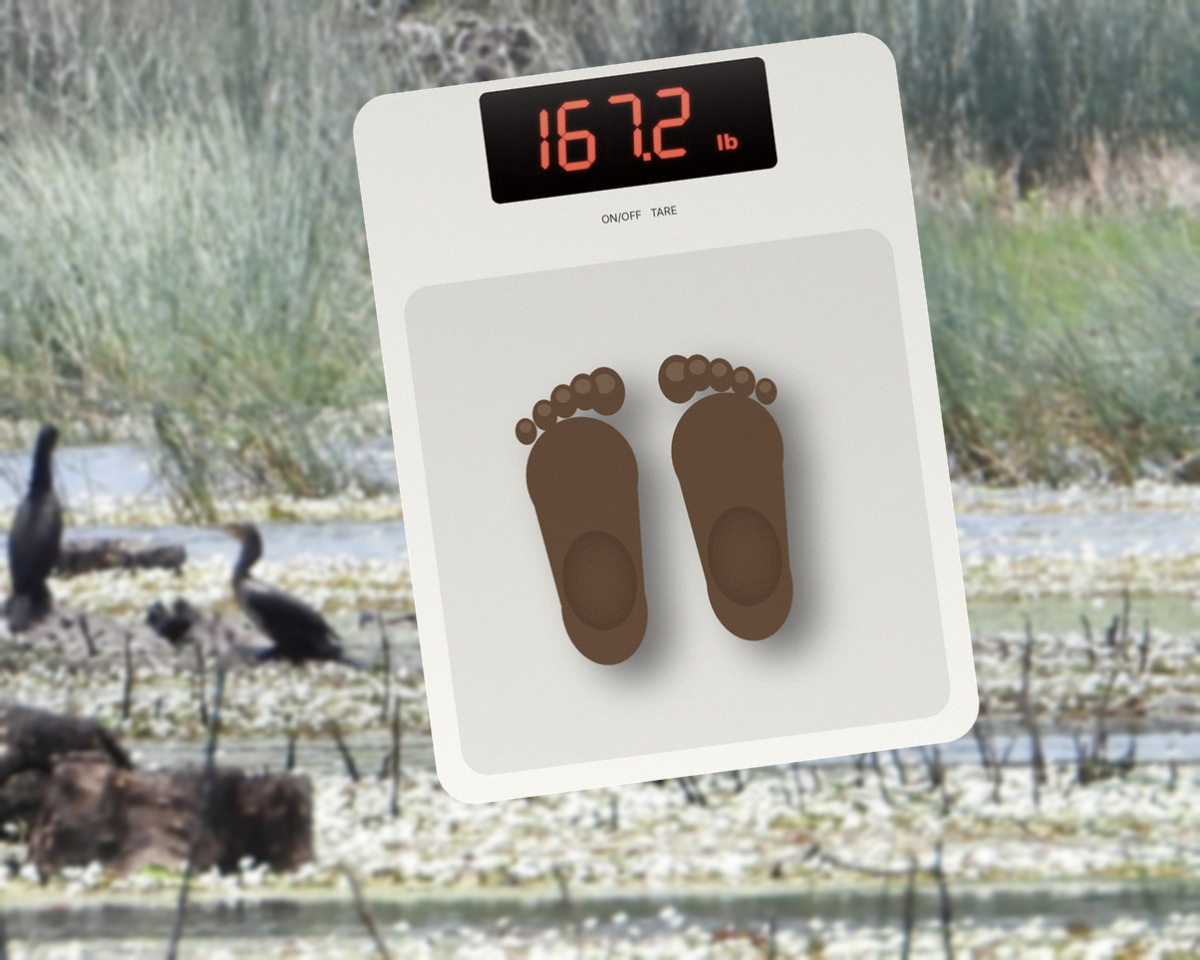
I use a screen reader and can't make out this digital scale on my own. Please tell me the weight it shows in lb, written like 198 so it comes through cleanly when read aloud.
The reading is 167.2
